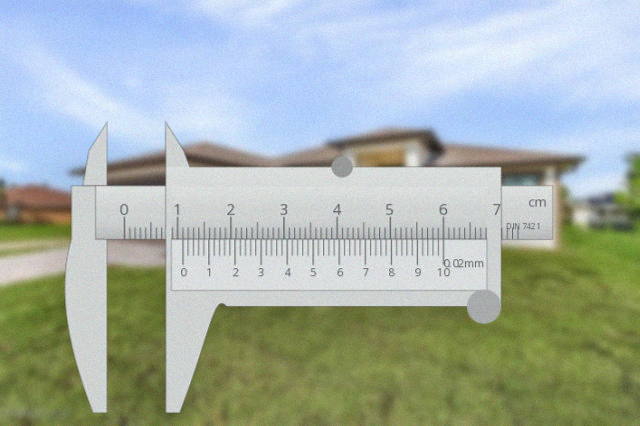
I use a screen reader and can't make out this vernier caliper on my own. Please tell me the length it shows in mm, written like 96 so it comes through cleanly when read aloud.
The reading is 11.0
